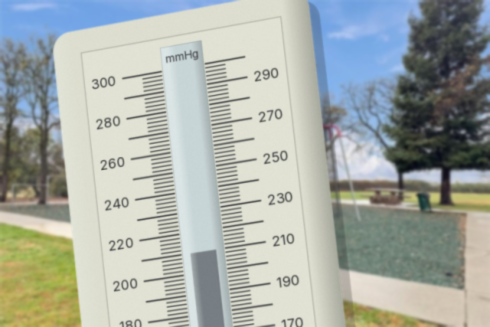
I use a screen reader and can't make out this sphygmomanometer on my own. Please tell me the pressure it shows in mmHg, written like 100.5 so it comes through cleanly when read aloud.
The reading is 210
